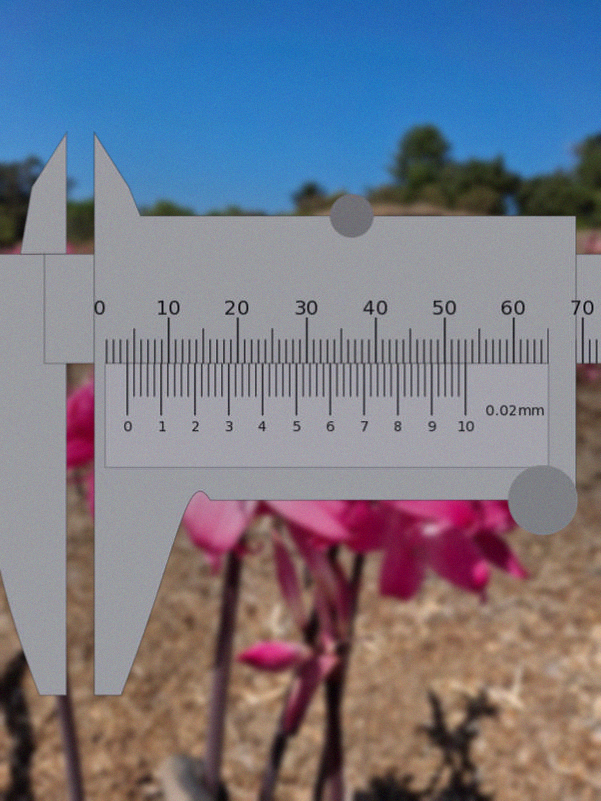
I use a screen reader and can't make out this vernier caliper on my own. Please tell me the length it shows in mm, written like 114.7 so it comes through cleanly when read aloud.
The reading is 4.0
